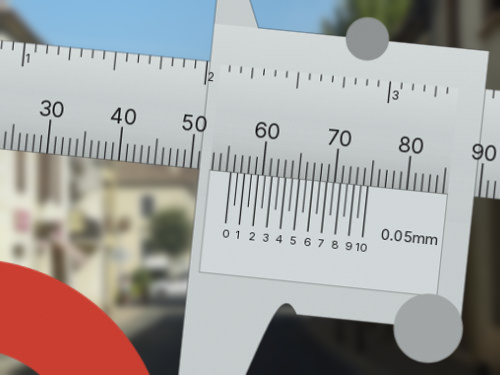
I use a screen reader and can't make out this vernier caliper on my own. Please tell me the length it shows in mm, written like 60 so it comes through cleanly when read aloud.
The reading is 55.6
